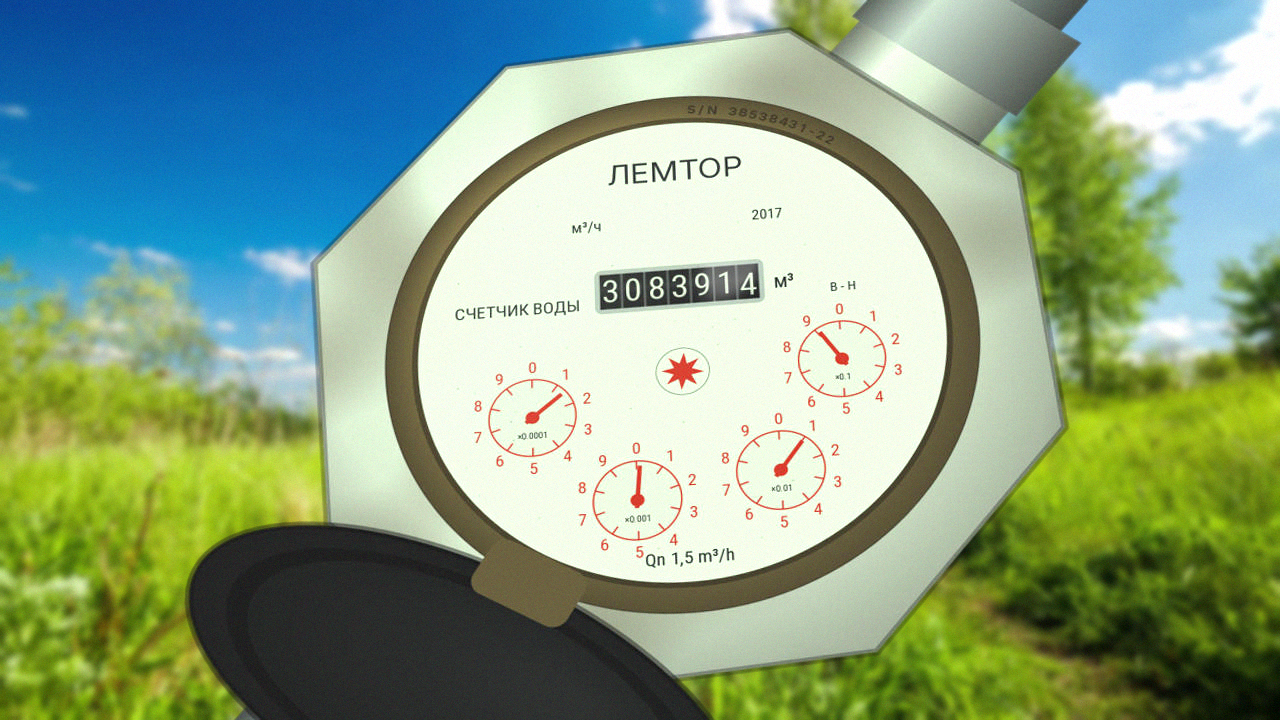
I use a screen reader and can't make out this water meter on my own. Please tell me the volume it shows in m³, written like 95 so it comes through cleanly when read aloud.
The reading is 3083913.9101
